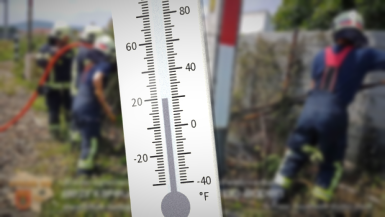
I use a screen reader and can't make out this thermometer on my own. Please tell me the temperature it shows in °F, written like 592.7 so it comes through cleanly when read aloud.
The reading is 20
